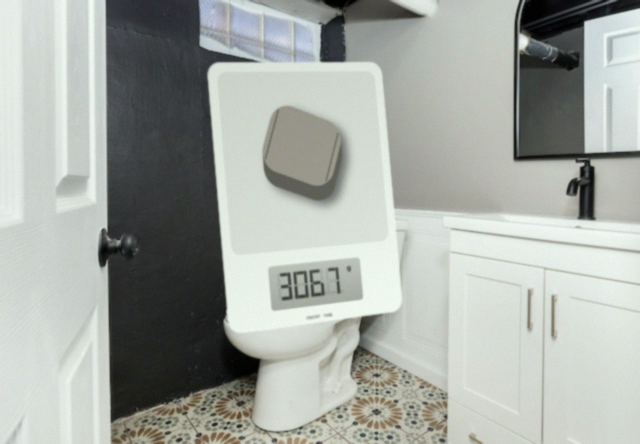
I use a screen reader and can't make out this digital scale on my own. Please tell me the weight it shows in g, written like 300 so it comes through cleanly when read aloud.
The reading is 3067
